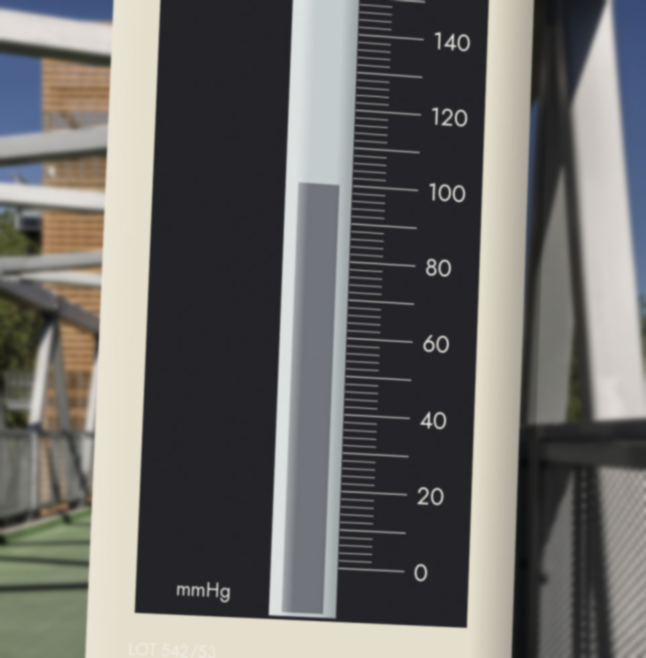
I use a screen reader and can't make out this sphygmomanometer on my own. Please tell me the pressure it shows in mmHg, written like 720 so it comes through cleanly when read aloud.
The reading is 100
